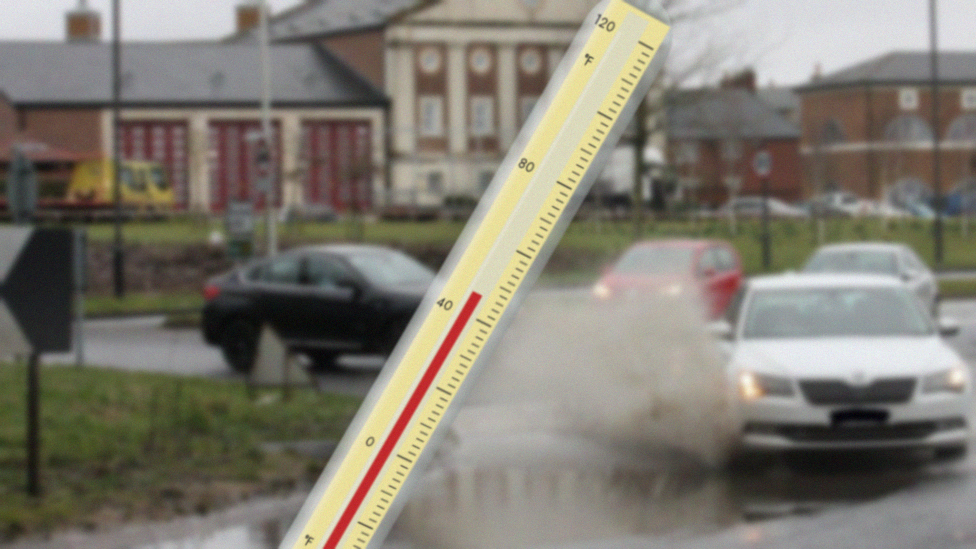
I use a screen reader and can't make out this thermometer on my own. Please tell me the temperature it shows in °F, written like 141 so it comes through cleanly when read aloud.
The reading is 46
